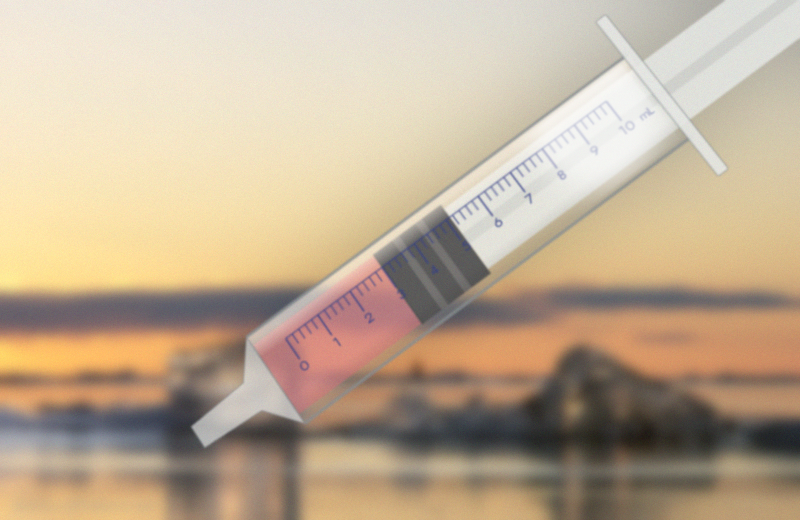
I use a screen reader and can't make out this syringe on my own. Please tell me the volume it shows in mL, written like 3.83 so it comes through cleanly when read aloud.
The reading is 3
